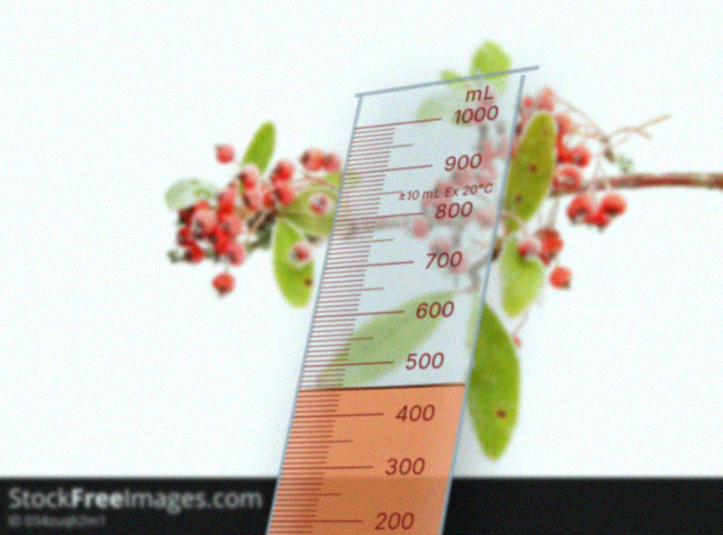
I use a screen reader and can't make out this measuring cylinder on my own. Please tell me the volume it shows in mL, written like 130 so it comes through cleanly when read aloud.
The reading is 450
